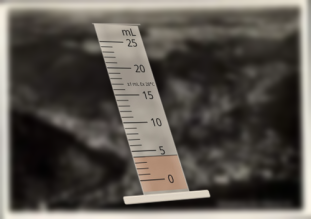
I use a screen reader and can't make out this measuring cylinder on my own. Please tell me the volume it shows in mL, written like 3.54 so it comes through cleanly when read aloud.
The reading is 4
